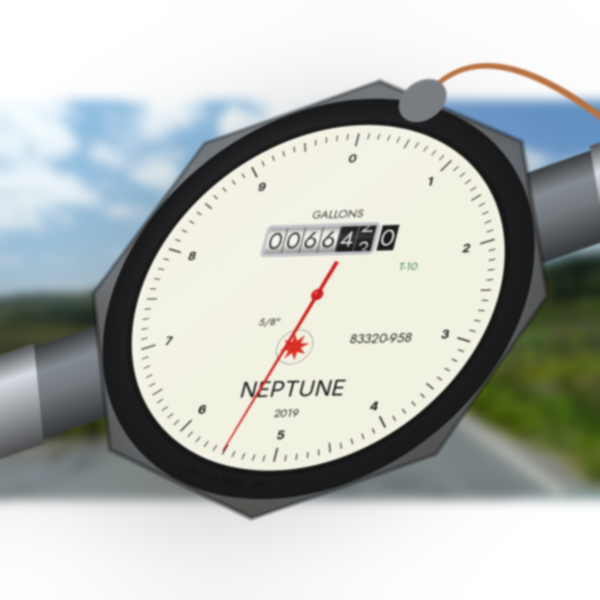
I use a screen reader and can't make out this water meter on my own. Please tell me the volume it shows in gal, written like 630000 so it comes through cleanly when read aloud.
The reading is 66425.5
